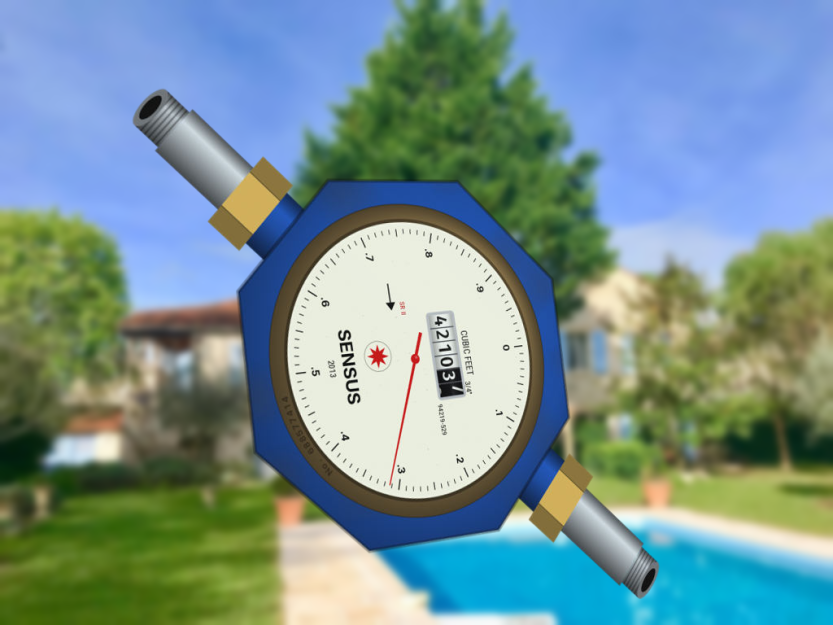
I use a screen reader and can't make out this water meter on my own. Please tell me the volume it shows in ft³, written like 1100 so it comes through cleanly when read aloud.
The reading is 421037.31
